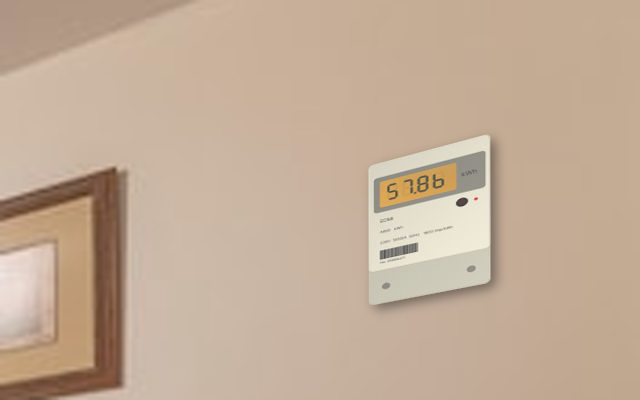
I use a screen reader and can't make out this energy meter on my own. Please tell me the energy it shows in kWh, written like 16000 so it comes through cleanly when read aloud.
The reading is 57.86
